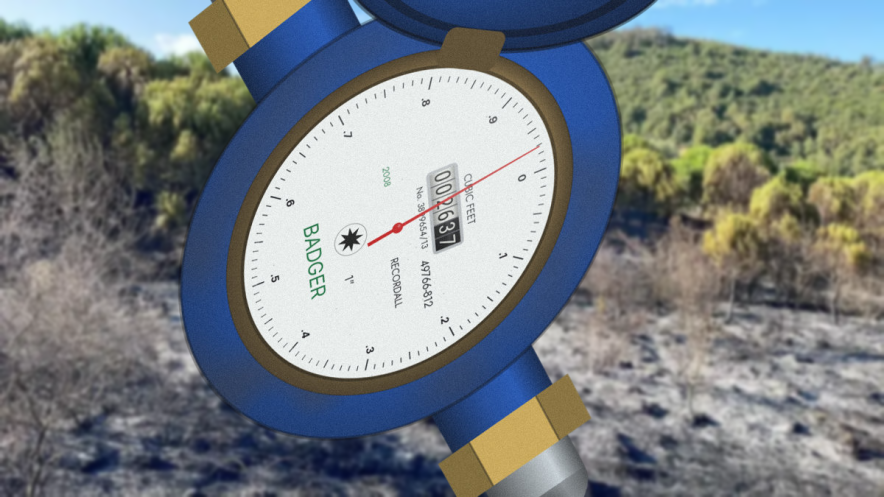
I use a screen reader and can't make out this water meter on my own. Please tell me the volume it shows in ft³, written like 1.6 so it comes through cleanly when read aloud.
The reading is 2636.97
